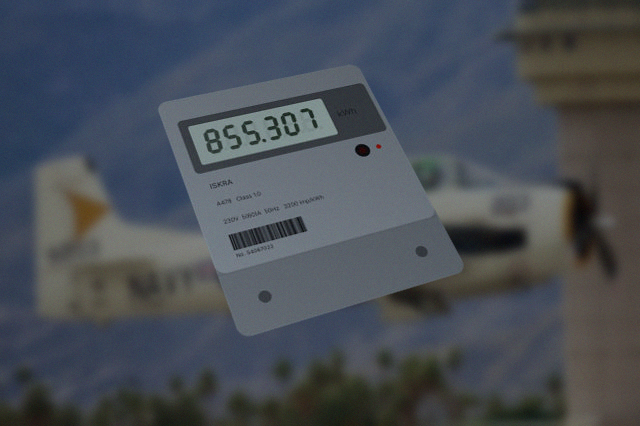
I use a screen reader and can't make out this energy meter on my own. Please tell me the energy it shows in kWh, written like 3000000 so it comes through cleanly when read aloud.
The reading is 855.307
